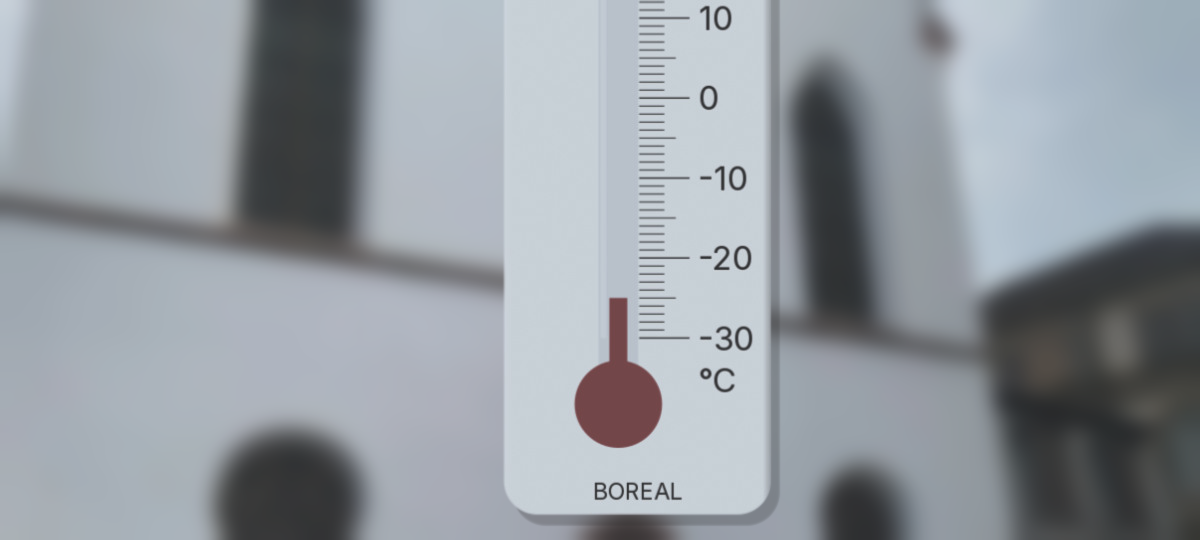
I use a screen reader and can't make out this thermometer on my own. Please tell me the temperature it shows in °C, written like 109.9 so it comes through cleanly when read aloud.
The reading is -25
